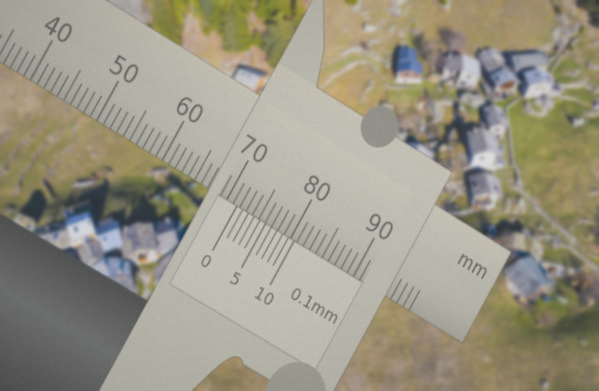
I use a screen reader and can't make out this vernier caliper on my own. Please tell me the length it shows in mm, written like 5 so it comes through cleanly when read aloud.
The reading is 71.6
